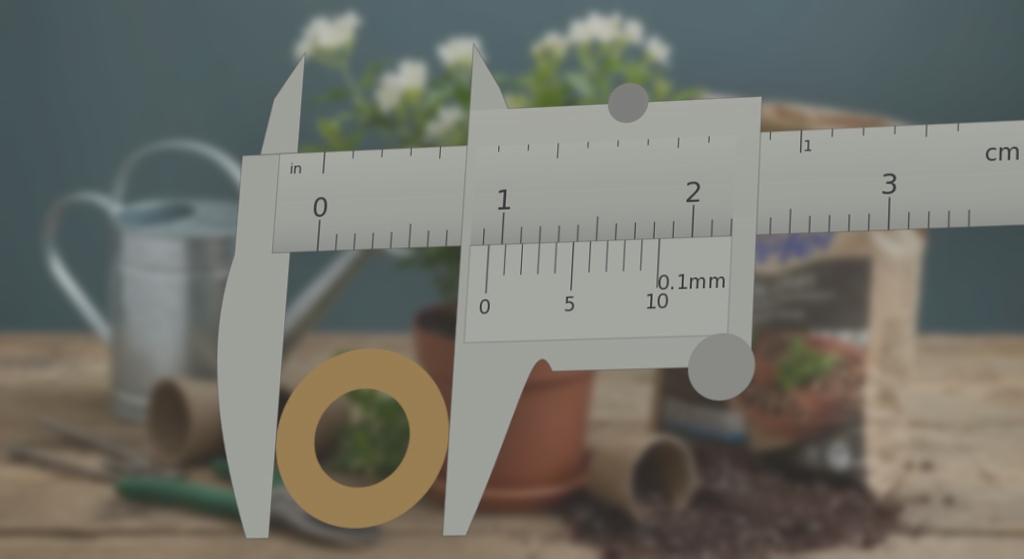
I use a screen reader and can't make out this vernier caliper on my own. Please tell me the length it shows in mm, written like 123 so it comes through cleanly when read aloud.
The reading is 9.3
